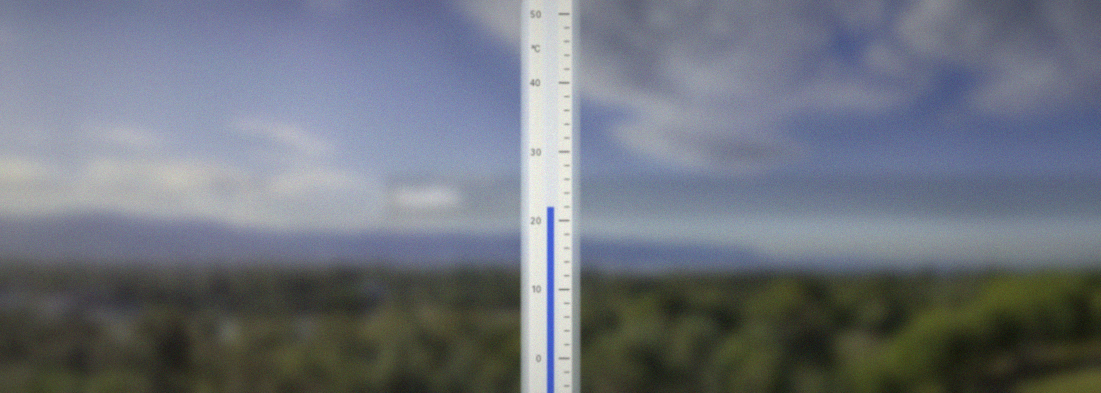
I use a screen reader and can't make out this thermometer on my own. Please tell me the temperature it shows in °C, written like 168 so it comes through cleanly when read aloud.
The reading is 22
